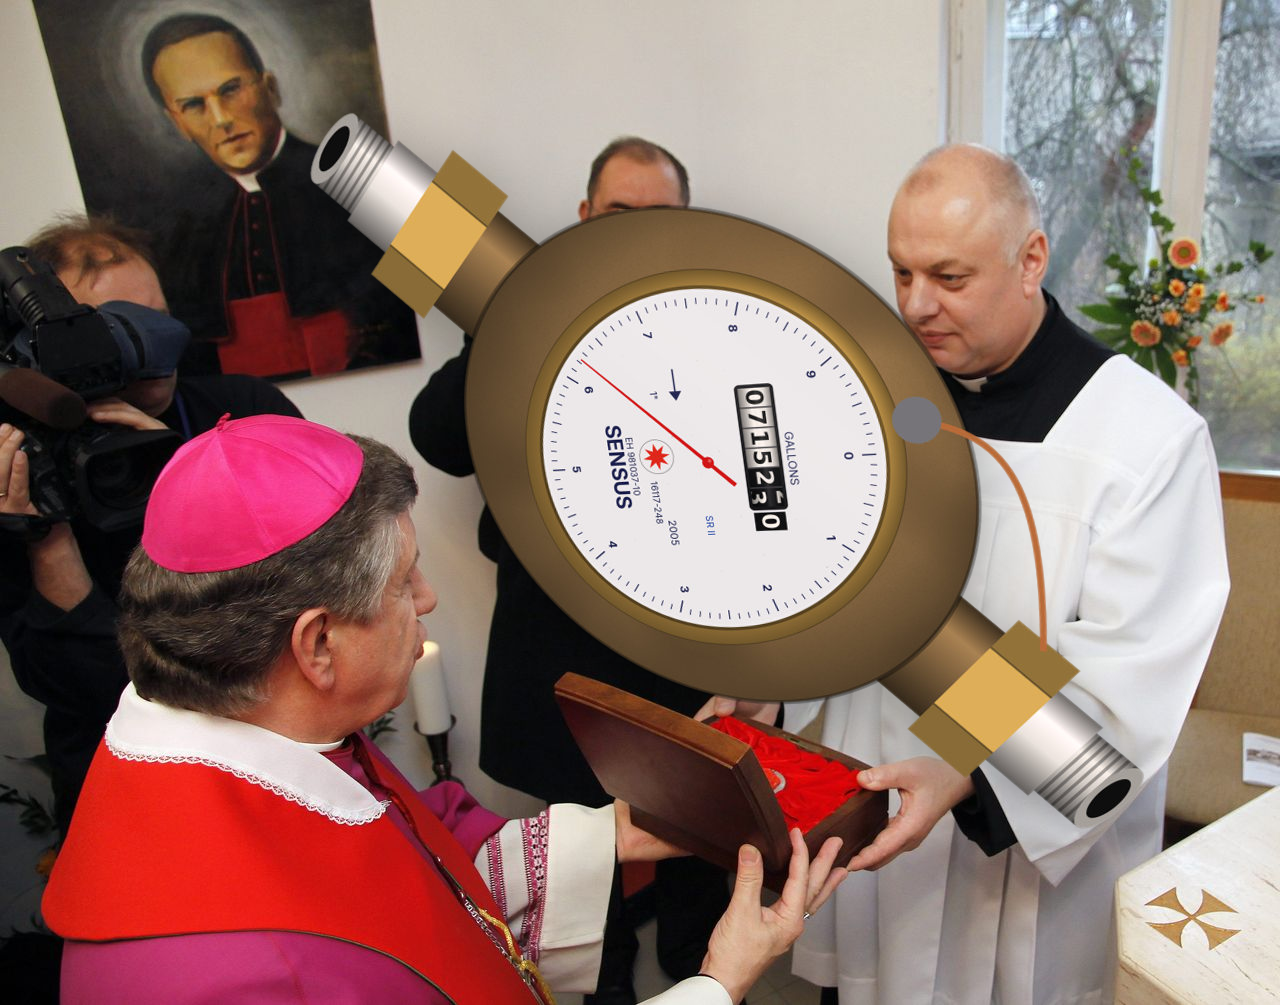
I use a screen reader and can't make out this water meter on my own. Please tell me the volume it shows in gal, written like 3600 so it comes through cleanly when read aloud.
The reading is 715226.2
